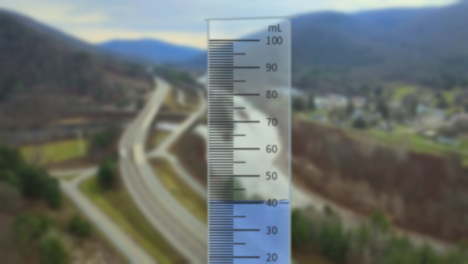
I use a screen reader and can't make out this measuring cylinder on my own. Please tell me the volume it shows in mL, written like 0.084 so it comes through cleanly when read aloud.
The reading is 40
